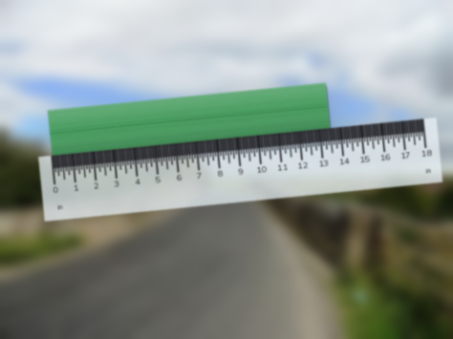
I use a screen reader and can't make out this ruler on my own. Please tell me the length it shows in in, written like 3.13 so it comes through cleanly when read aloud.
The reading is 13.5
